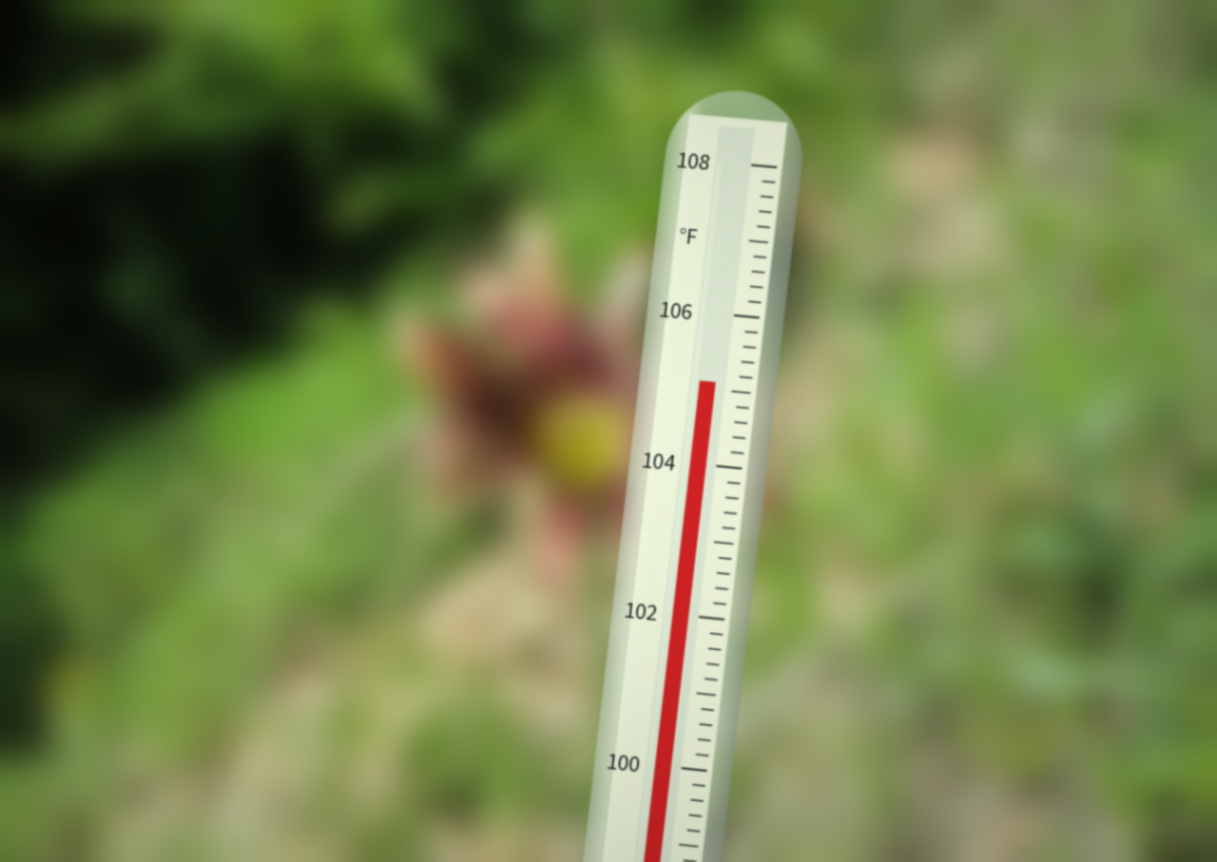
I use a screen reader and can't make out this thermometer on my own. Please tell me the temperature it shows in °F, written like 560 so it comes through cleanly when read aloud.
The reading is 105.1
